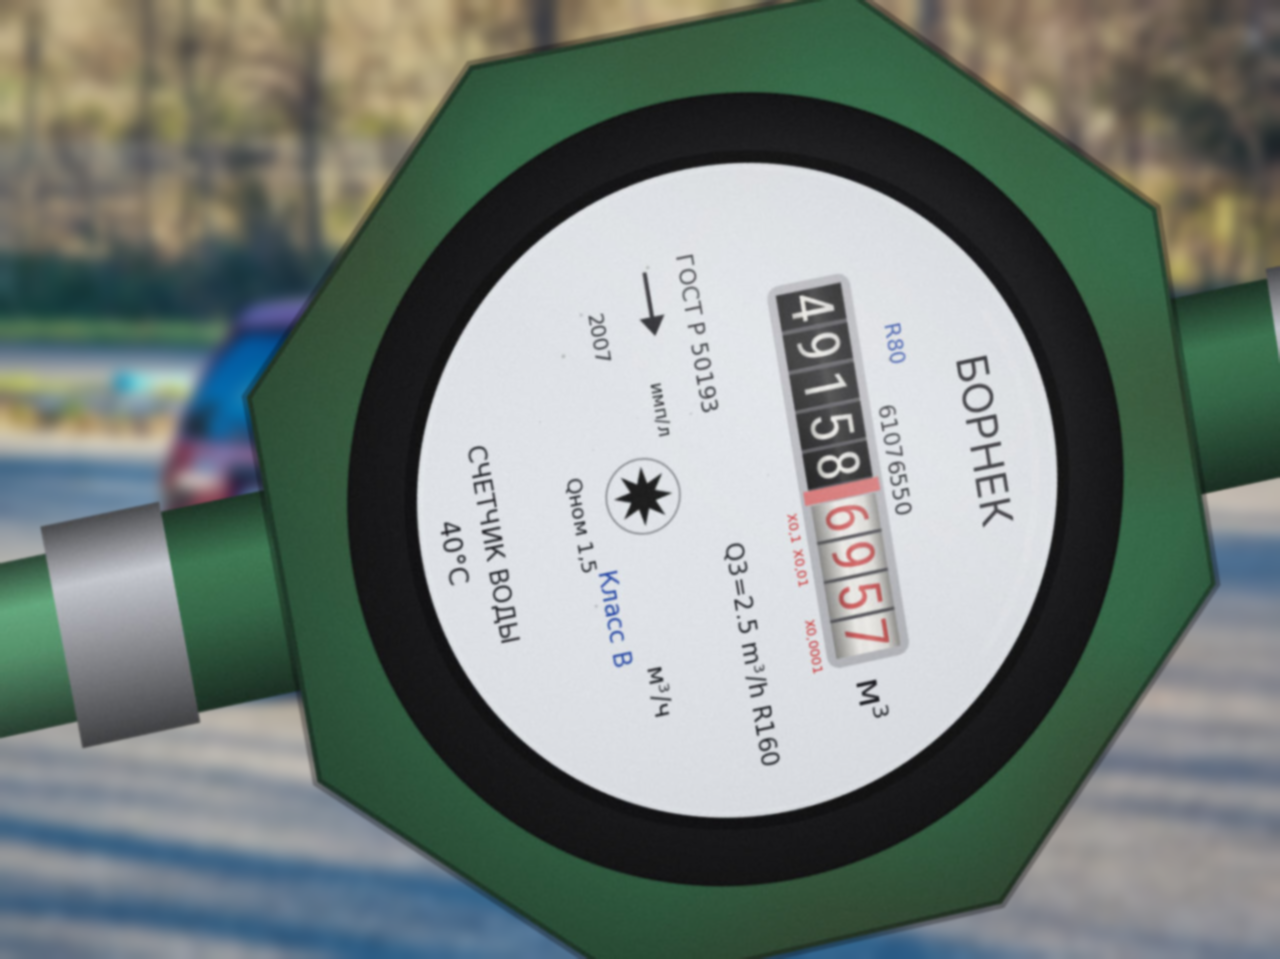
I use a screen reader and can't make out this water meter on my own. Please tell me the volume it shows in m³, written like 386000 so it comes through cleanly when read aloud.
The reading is 49158.6957
